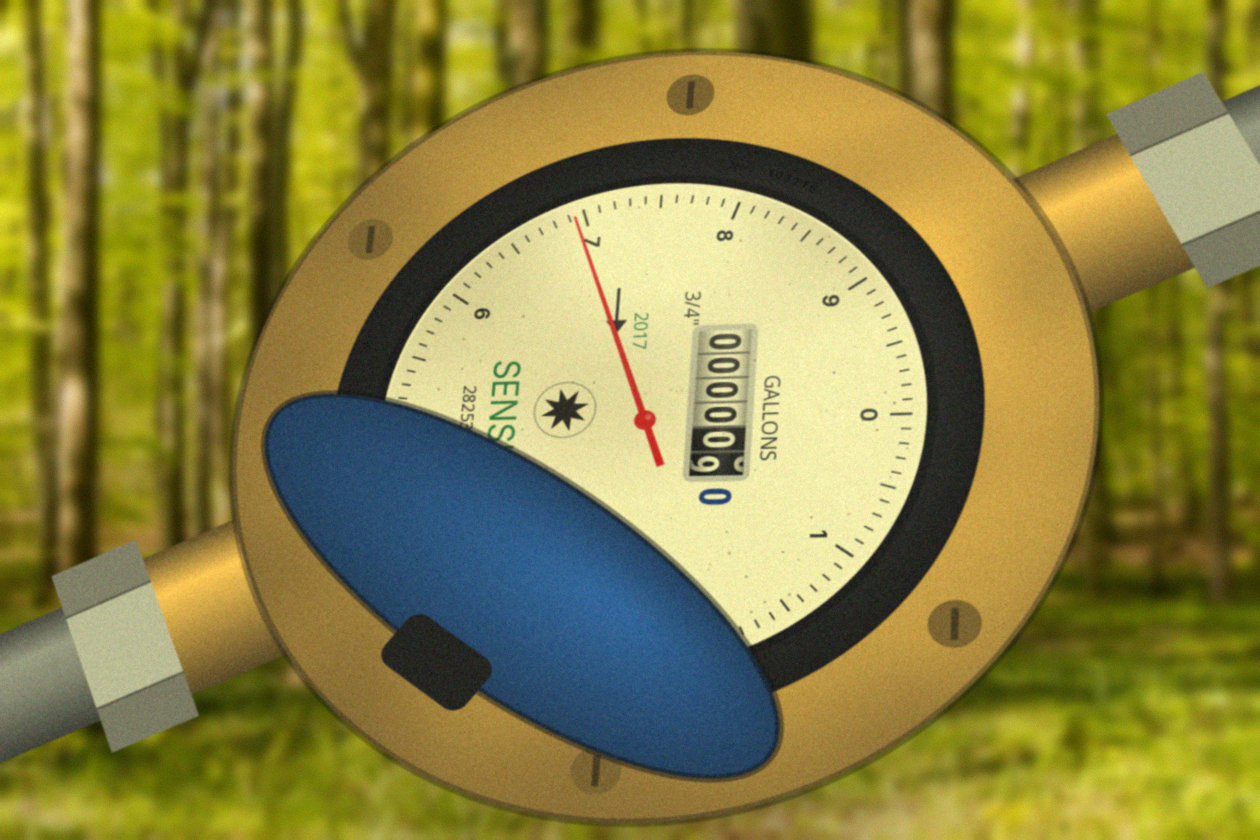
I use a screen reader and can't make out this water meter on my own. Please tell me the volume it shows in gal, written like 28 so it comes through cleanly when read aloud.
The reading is 86.9
